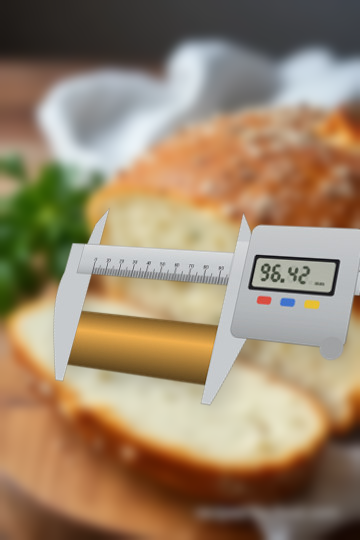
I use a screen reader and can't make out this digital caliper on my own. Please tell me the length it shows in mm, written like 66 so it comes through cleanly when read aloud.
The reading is 96.42
